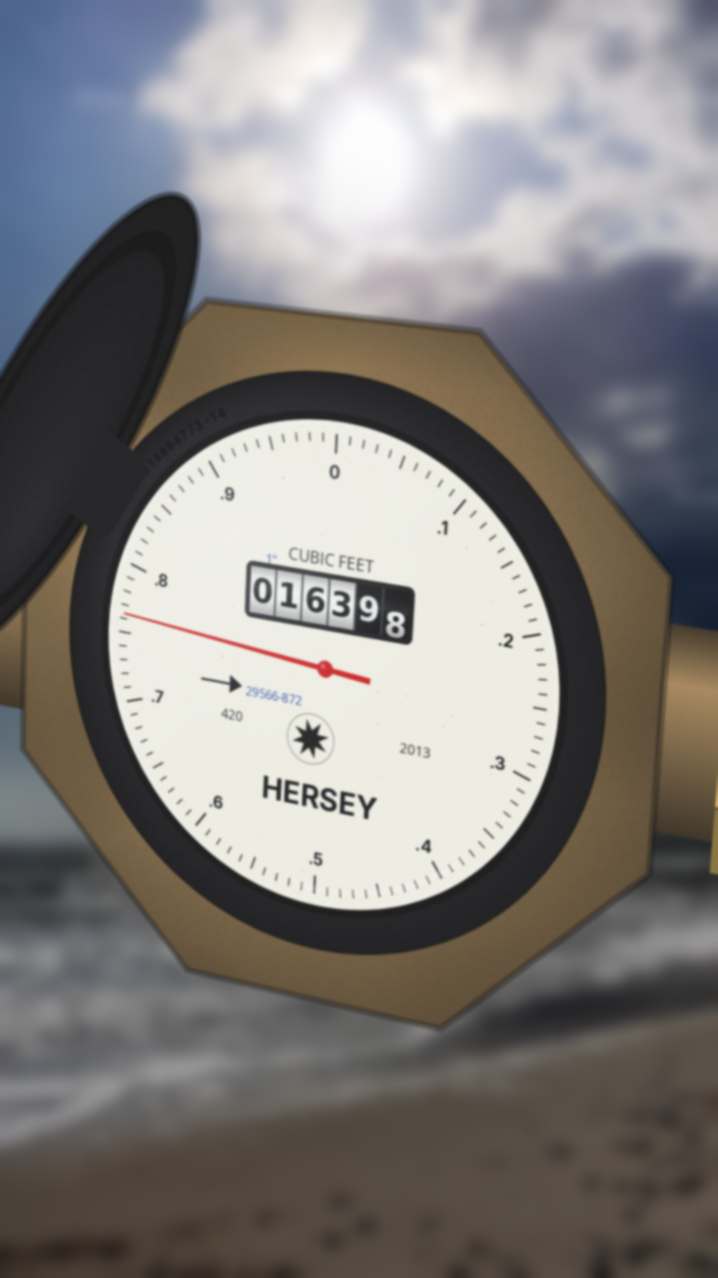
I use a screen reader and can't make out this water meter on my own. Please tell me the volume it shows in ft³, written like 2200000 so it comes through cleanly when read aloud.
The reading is 16397.76
